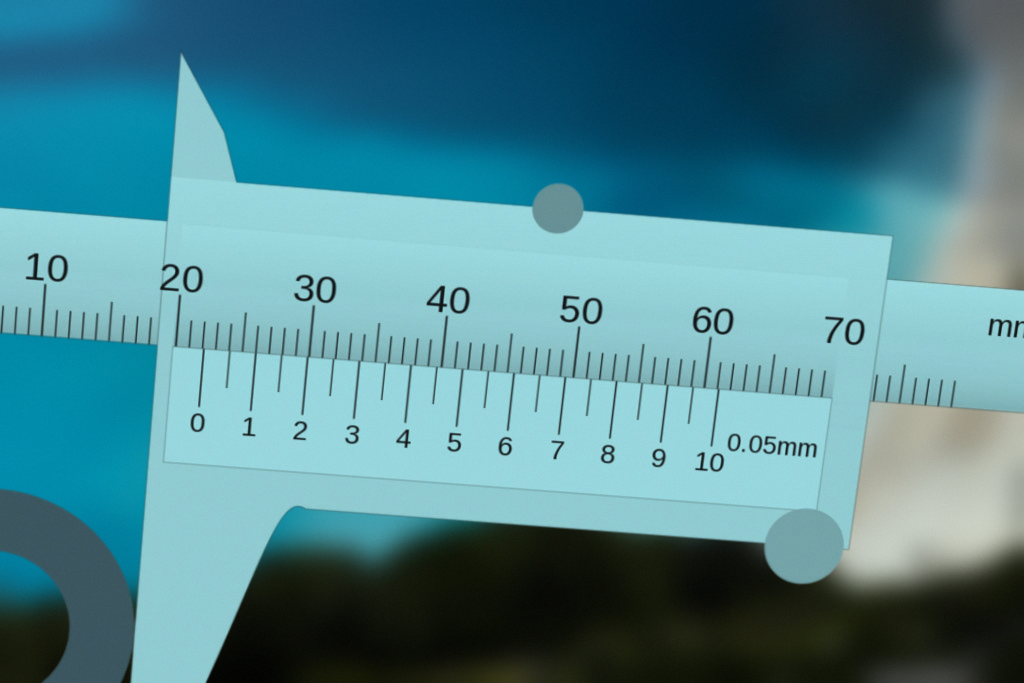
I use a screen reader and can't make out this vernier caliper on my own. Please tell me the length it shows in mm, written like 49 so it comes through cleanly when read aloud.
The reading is 22.1
